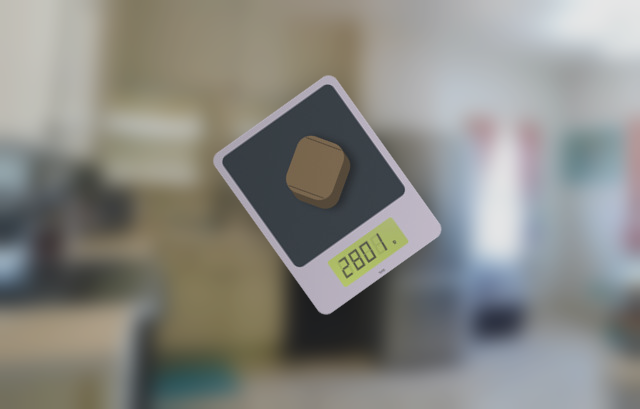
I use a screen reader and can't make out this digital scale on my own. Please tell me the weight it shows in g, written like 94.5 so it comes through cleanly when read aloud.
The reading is 2801
